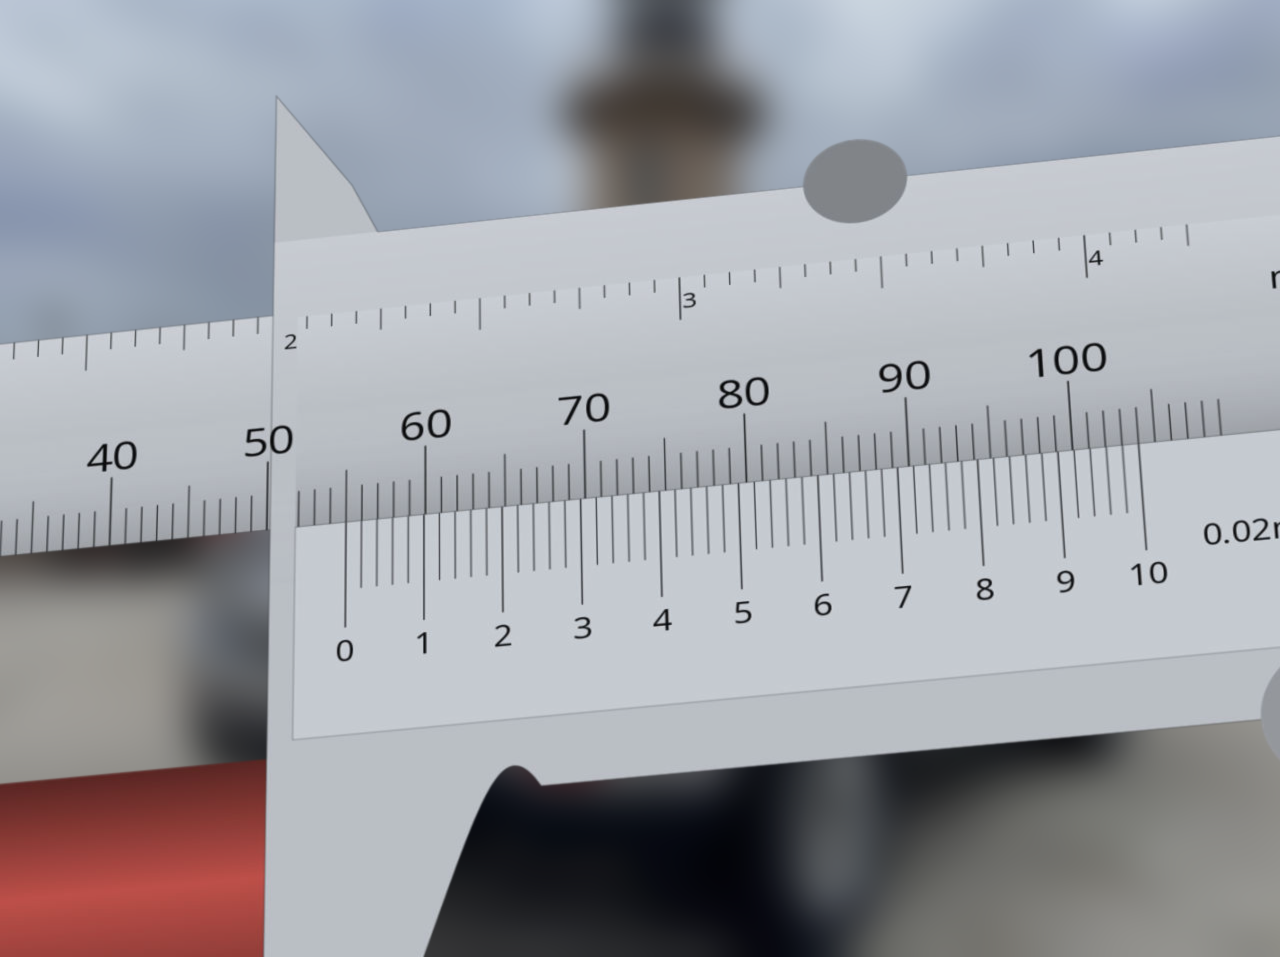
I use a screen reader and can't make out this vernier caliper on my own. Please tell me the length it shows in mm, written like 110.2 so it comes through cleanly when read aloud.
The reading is 55.0
